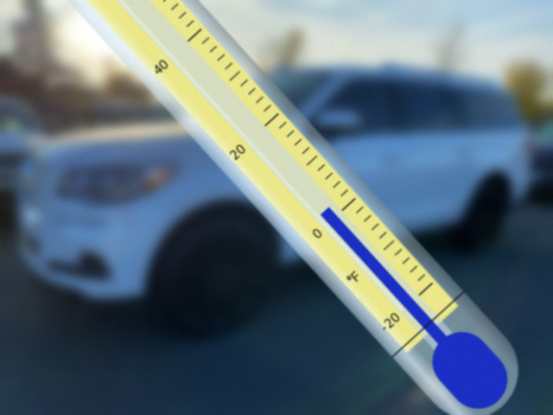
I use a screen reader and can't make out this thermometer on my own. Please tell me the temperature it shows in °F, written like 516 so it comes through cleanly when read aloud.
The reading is 2
